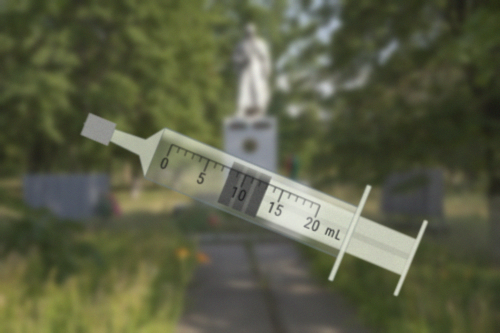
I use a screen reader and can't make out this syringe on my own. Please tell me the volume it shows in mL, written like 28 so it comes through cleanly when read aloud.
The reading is 8
